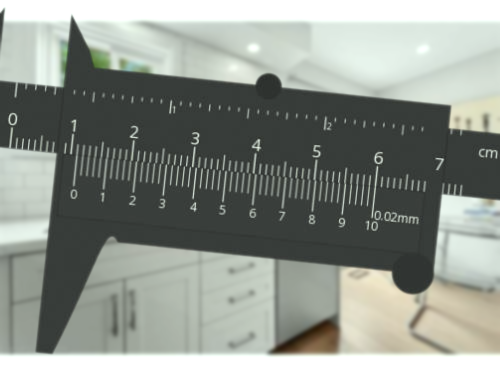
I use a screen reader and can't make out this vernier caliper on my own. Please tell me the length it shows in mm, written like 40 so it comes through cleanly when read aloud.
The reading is 11.0
